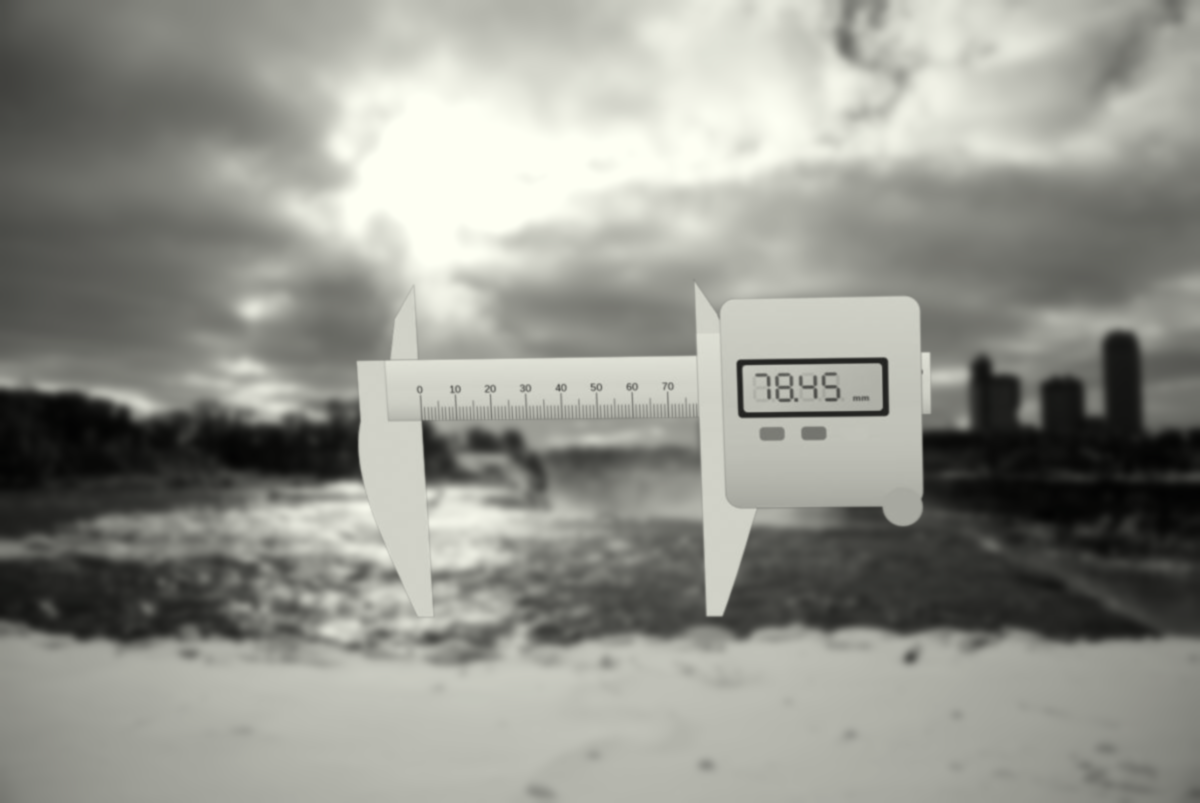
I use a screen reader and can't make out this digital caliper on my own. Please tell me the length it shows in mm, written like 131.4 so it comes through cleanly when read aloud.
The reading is 78.45
